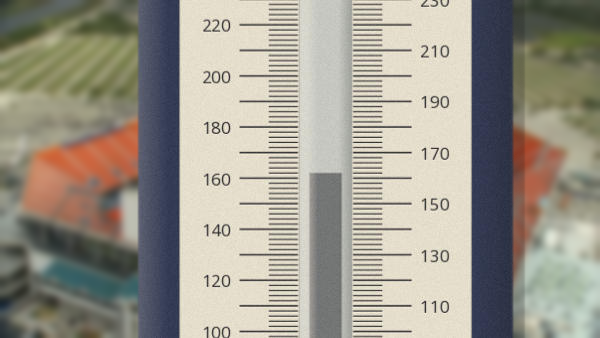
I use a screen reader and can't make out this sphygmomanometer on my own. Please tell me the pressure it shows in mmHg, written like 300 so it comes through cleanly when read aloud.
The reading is 162
